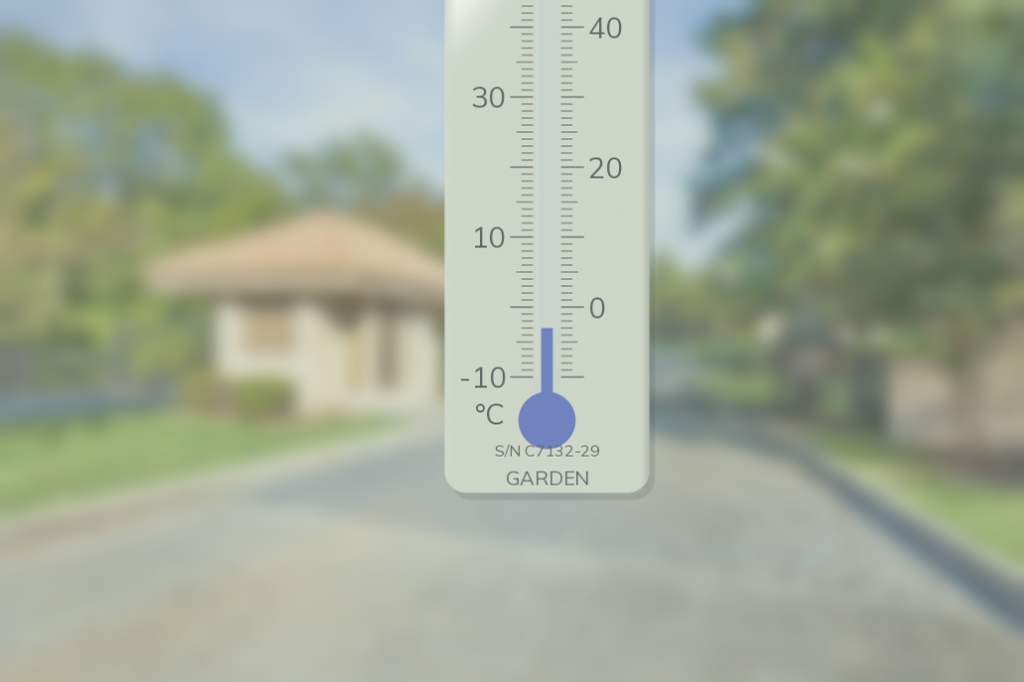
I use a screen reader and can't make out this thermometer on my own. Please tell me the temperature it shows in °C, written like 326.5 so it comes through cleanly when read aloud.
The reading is -3
